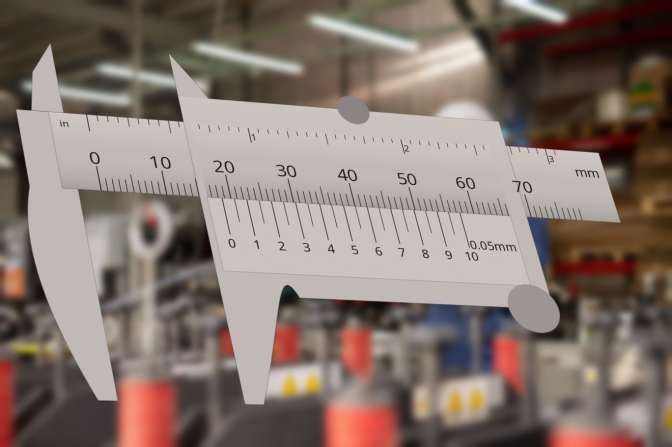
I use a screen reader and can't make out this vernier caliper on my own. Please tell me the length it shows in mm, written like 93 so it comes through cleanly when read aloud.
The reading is 18.6
